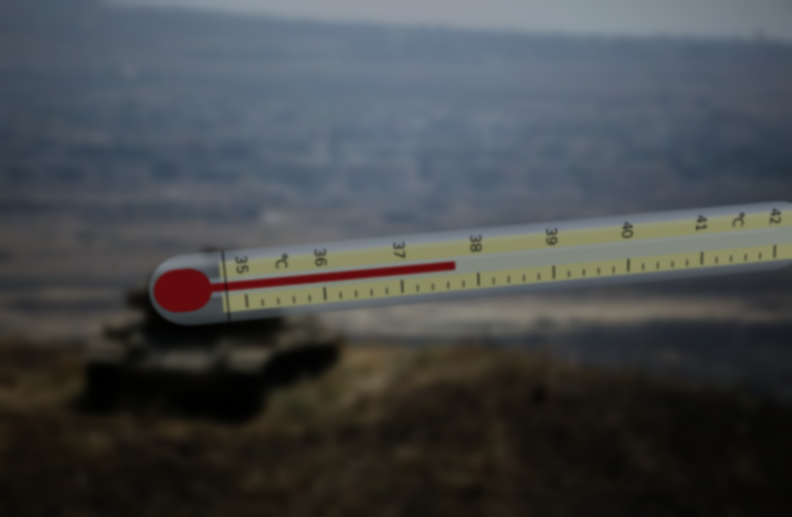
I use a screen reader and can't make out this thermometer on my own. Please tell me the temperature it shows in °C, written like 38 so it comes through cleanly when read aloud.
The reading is 37.7
